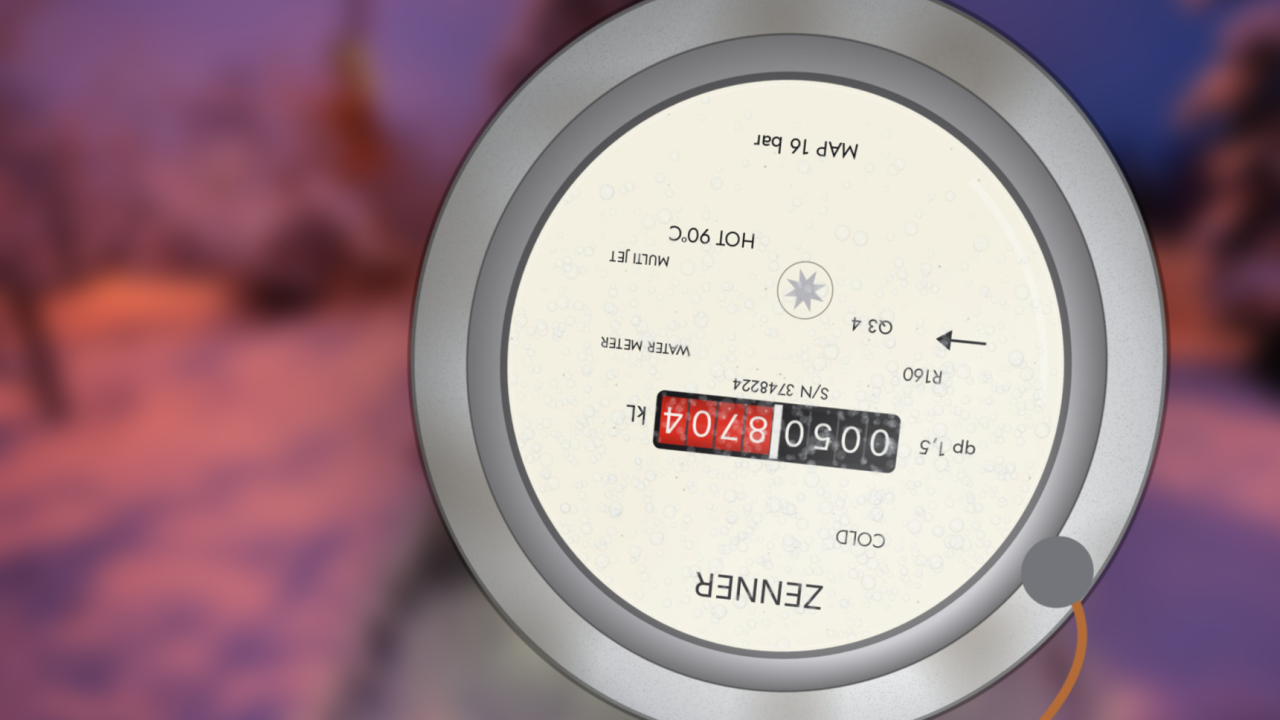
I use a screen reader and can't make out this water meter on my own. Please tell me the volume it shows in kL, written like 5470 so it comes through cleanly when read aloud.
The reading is 50.8704
